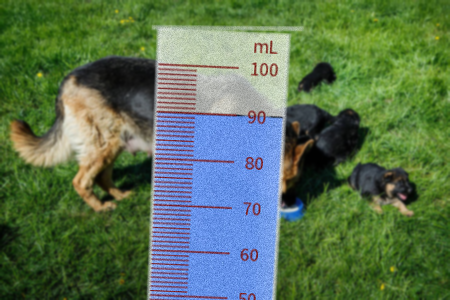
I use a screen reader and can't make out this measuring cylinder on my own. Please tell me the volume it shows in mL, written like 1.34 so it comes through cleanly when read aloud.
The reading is 90
